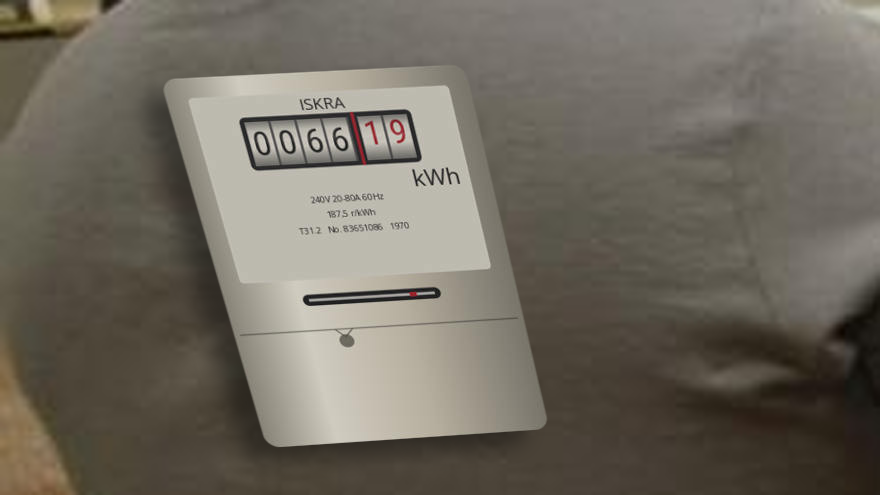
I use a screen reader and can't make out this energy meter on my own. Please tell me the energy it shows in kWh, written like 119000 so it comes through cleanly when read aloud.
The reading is 66.19
